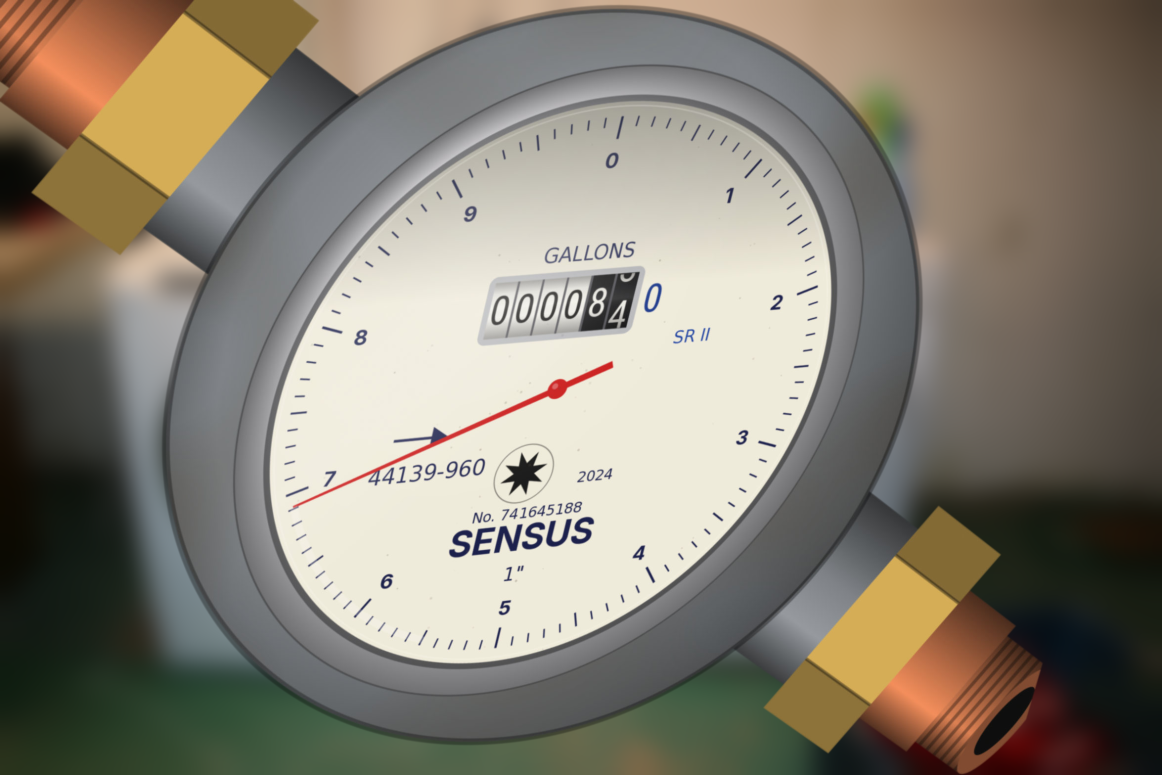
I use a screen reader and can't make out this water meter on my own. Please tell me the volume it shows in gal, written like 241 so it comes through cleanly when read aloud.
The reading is 836.9
